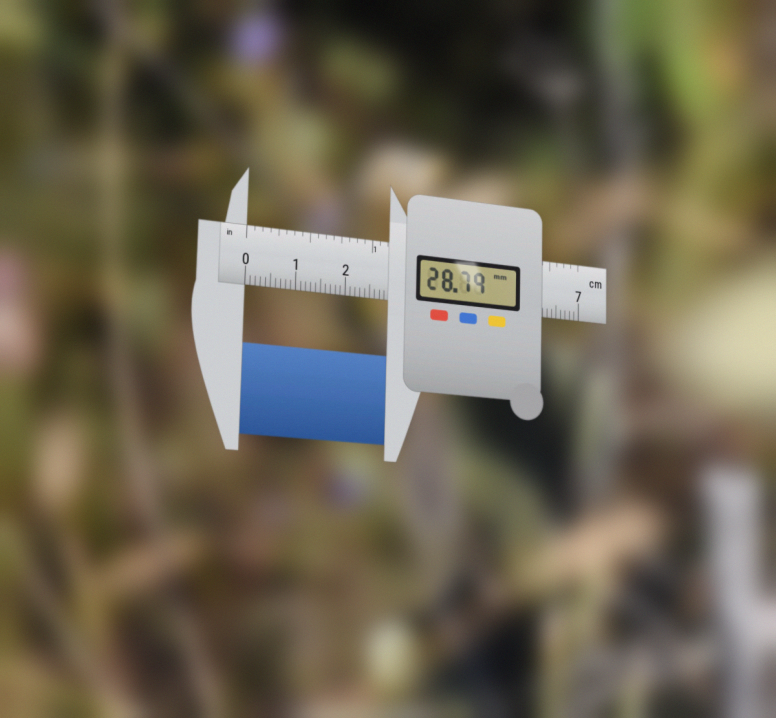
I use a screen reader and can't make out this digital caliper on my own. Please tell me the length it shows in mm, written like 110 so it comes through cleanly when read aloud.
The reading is 28.79
